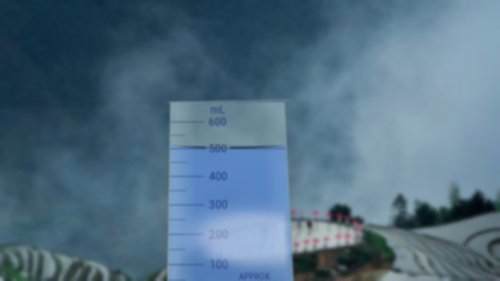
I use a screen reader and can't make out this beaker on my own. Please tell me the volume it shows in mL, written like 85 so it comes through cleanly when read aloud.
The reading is 500
